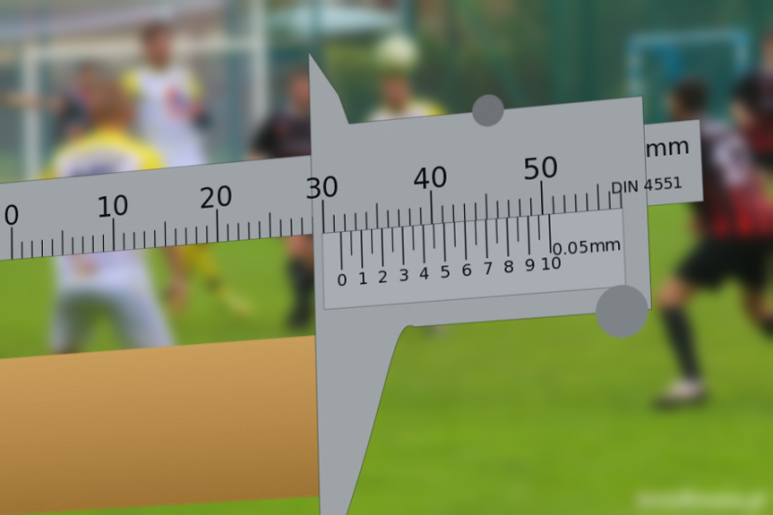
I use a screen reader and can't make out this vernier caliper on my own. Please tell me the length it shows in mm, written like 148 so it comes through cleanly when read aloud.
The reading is 31.6
